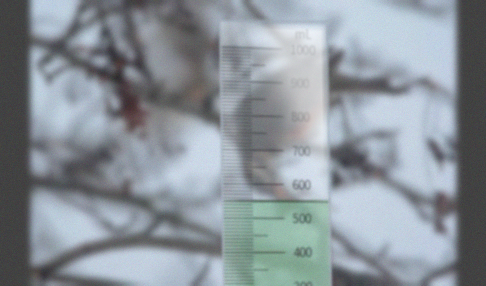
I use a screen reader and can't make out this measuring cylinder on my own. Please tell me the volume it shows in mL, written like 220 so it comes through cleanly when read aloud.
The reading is 550
